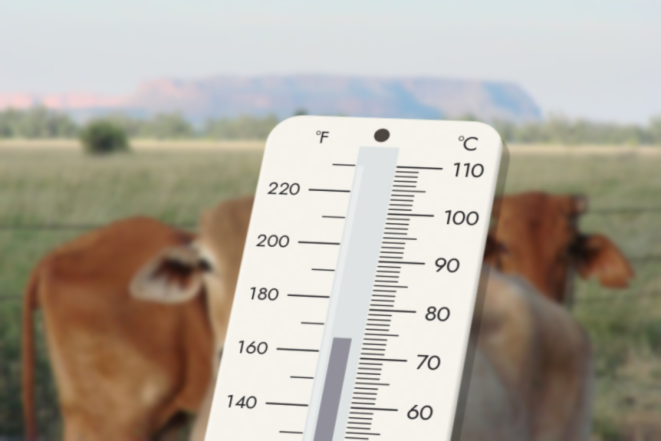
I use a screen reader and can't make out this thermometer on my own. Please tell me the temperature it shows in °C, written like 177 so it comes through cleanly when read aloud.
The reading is 74
